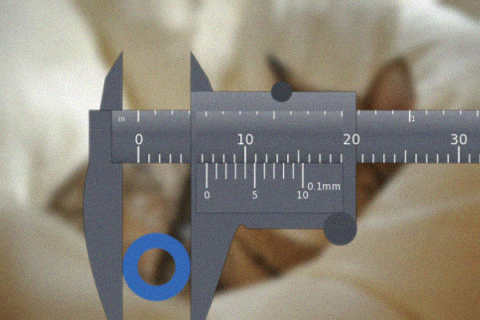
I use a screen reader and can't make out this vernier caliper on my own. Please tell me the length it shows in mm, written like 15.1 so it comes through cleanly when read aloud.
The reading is 6.4
